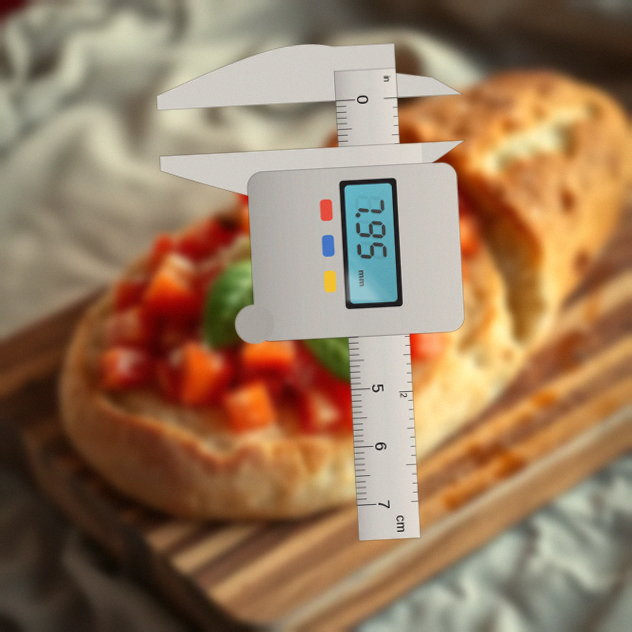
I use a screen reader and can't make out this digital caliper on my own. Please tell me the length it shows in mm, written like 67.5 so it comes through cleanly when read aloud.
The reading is 7.95
